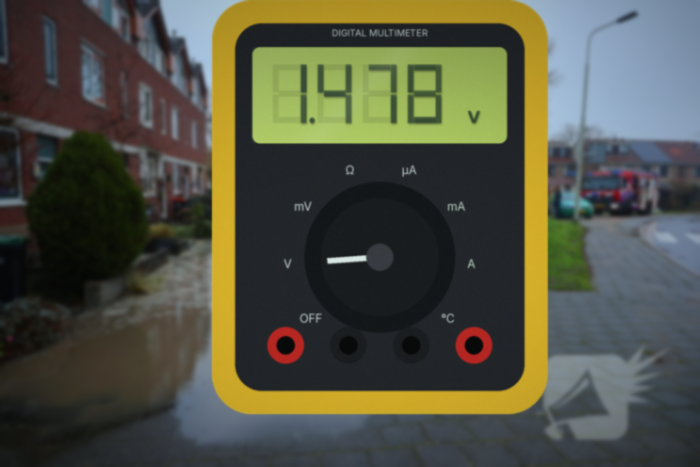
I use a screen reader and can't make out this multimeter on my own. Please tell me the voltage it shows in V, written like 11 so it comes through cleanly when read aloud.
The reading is 1.478
